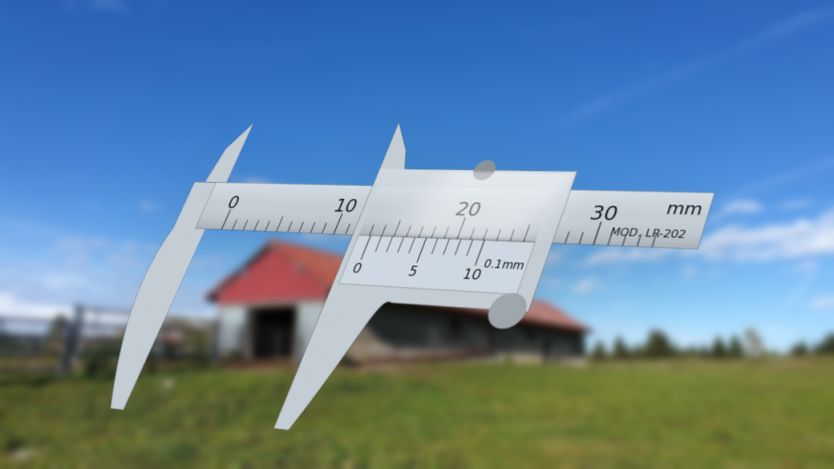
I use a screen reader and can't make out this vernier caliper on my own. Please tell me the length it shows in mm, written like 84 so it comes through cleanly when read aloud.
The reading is 13.1
